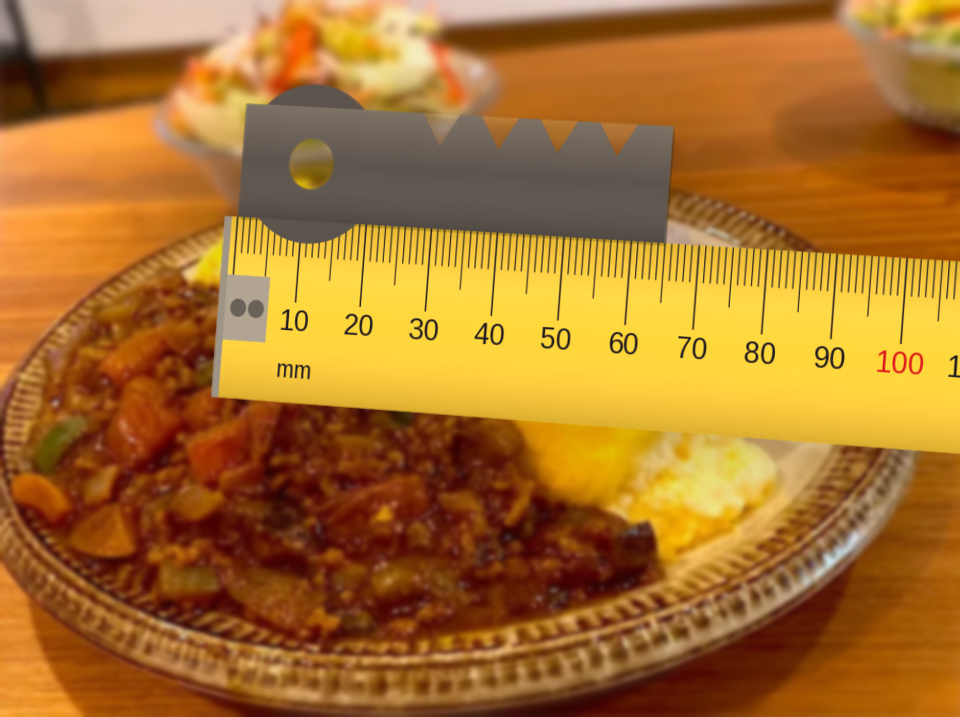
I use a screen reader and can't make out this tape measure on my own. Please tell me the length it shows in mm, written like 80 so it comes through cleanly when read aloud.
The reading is 65
